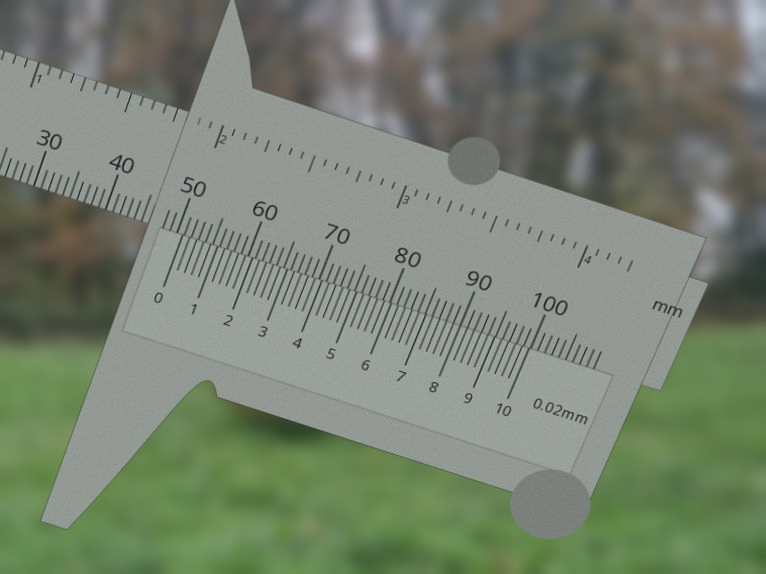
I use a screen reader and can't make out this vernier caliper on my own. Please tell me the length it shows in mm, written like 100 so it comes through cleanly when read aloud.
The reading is 50.8
